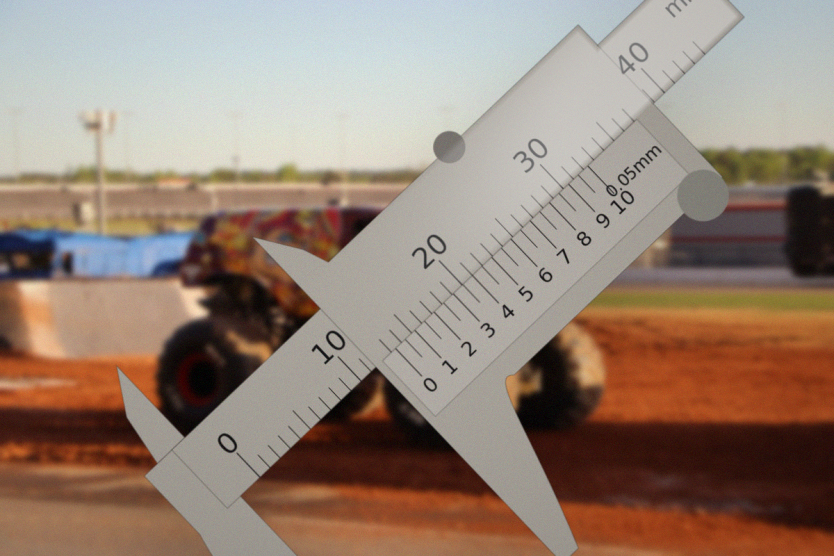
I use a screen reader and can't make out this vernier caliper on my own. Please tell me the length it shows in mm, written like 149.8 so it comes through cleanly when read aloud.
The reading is 13.4
